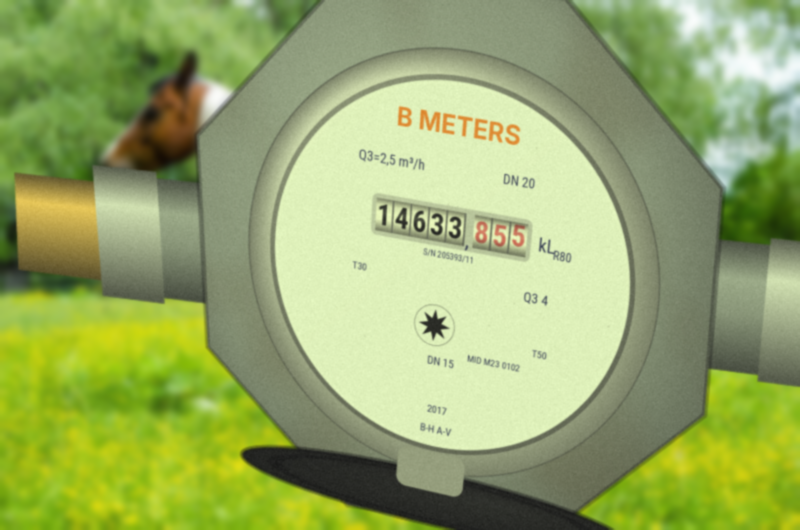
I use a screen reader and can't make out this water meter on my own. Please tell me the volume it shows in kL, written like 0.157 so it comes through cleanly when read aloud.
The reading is 14633.855
